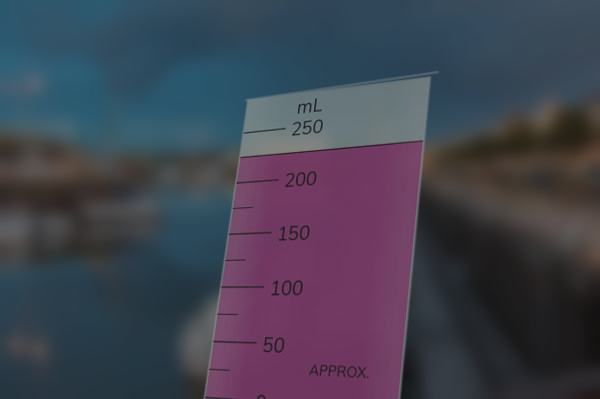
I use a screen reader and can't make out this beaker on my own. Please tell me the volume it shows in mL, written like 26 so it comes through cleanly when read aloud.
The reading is 225
